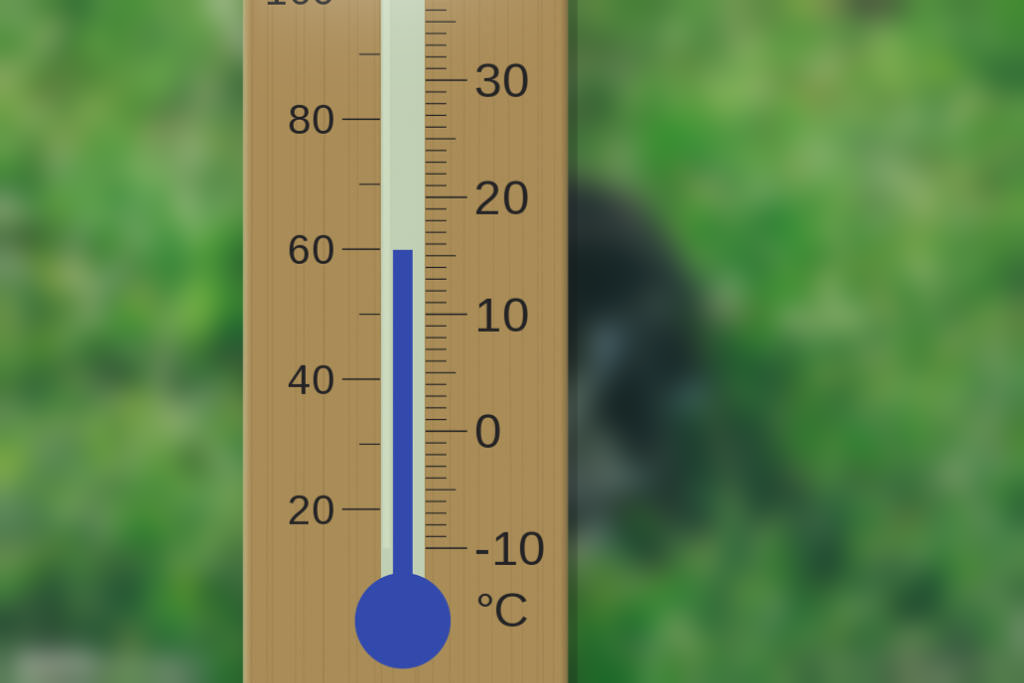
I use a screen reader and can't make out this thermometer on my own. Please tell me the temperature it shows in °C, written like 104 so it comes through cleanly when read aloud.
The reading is 15.5
